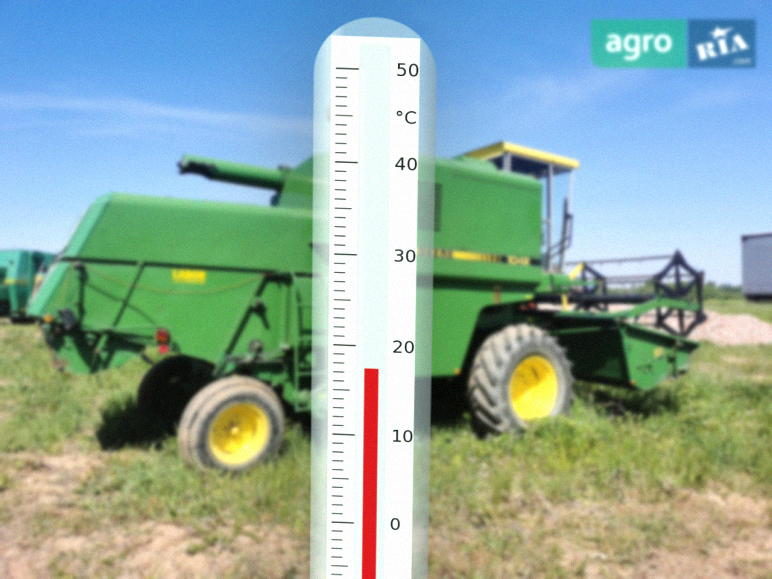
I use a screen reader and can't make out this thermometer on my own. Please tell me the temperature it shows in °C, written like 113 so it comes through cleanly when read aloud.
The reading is 17.5
